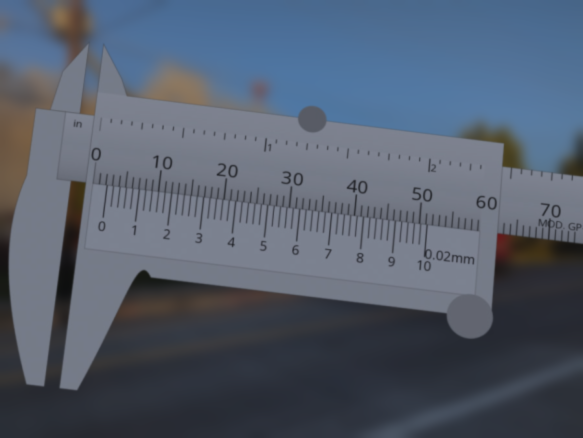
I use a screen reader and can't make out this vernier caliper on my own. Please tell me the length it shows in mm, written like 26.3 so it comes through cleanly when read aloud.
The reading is 2.2
